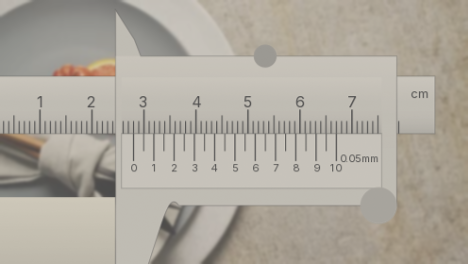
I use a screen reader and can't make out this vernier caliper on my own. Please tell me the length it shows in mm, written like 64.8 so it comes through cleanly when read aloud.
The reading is 28.0
